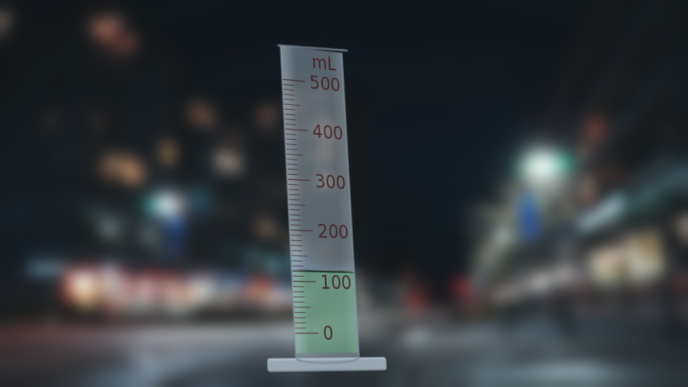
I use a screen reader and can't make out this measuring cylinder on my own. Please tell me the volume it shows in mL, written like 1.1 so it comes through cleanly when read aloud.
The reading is 120
